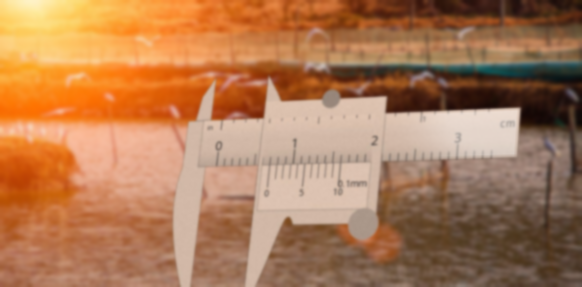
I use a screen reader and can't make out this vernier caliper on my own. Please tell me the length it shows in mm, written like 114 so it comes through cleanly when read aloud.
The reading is 7.0
